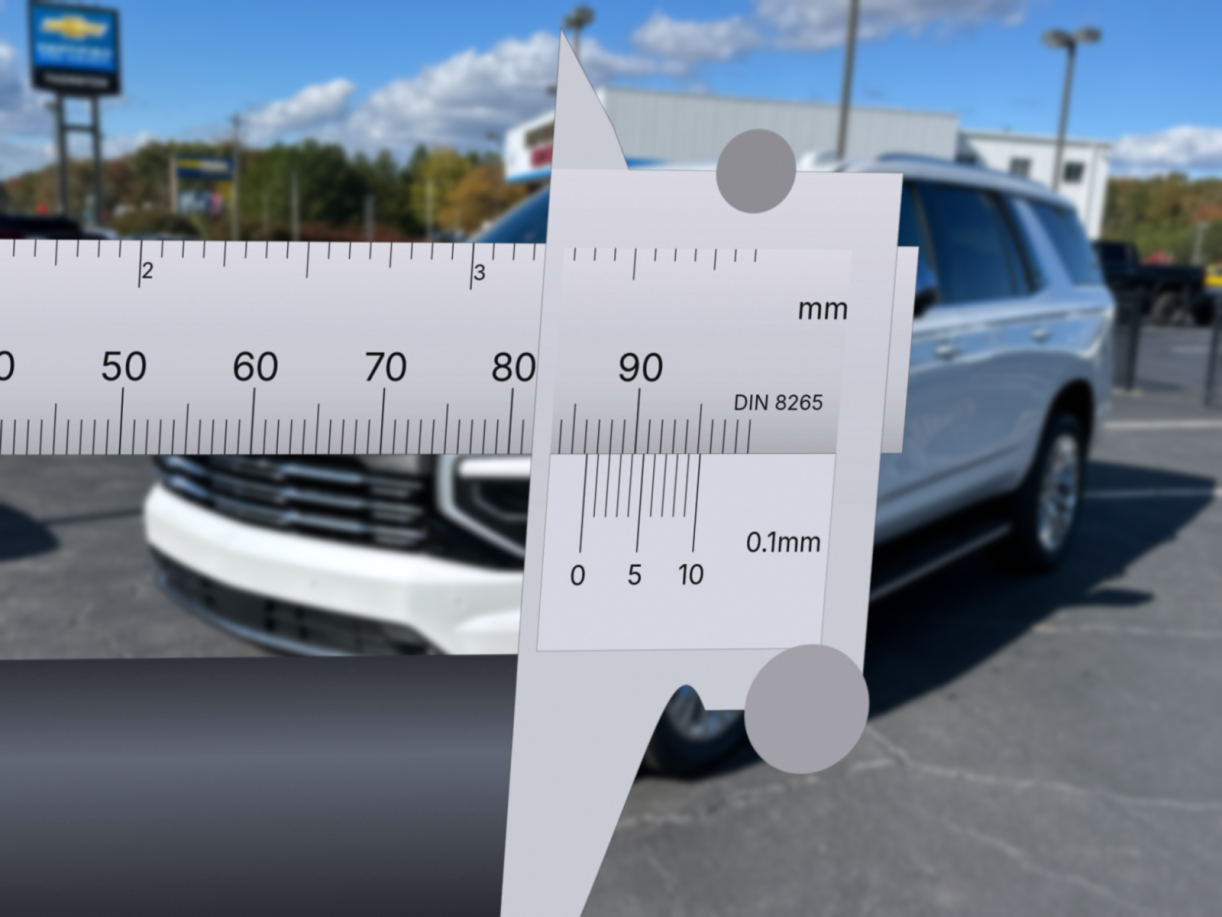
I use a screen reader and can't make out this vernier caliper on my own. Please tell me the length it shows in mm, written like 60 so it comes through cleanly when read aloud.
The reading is 86.2
